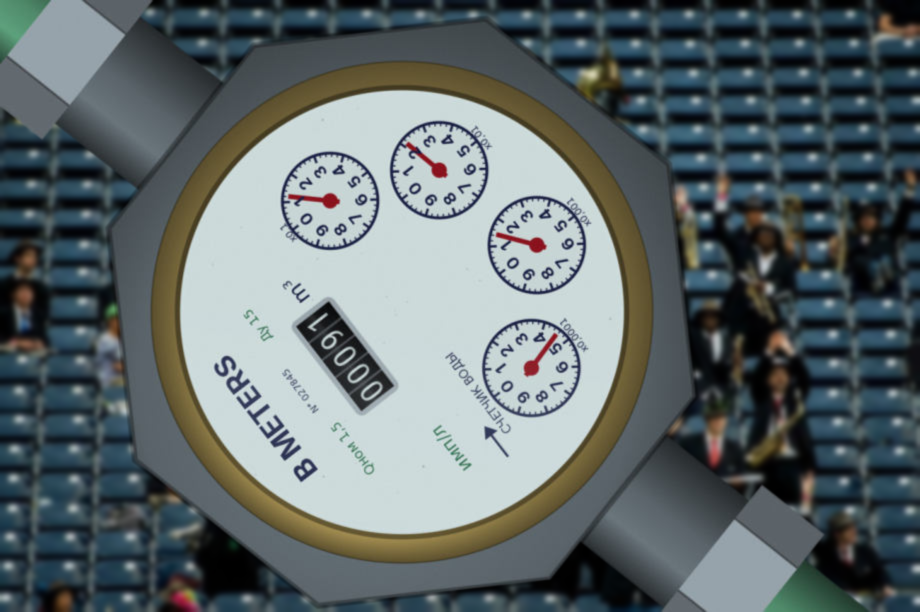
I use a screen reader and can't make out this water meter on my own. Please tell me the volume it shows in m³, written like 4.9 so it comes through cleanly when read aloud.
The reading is 91.1214
